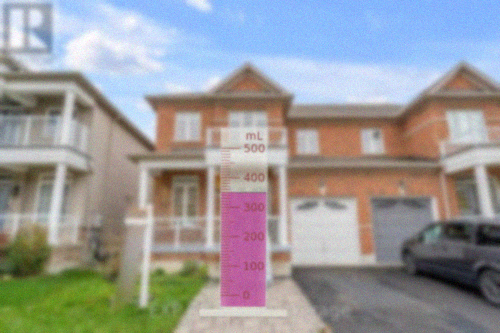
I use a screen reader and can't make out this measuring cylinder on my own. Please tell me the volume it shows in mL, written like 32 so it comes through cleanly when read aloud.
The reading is 350
